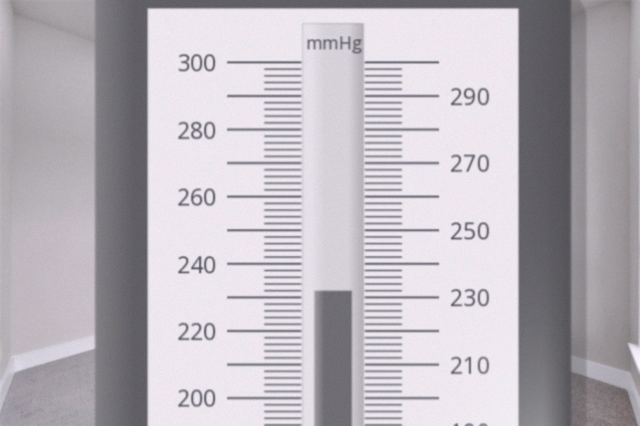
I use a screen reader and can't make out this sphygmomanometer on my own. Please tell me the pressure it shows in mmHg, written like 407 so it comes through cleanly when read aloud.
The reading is 232
